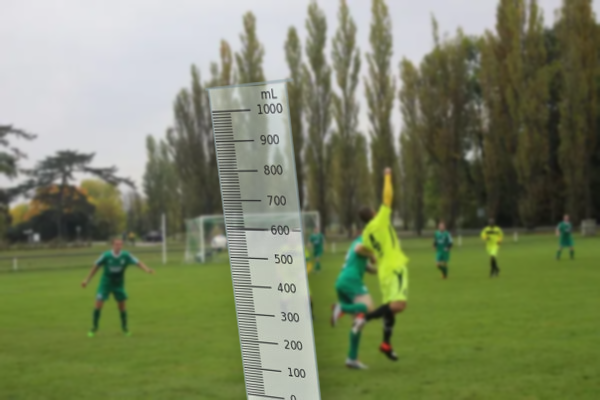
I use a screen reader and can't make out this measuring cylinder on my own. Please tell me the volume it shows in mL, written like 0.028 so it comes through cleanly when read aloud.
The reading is 600
